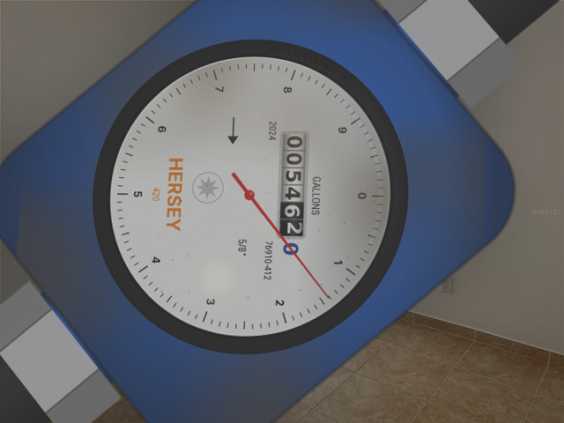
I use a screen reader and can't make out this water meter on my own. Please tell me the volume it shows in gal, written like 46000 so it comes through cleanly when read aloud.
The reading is 54621.4
